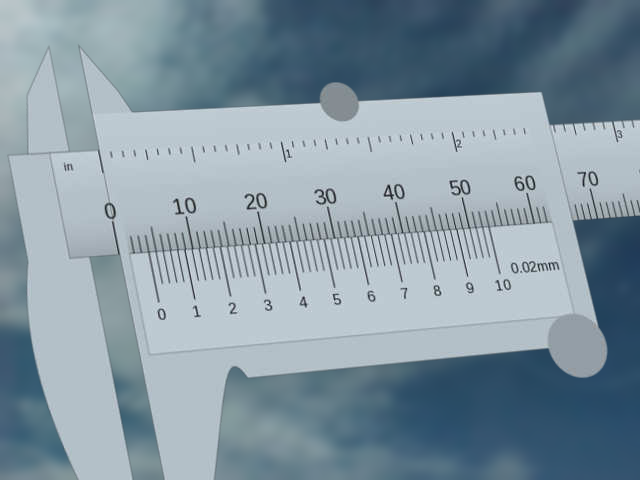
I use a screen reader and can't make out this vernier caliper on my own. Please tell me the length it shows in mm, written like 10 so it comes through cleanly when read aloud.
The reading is 4.0
